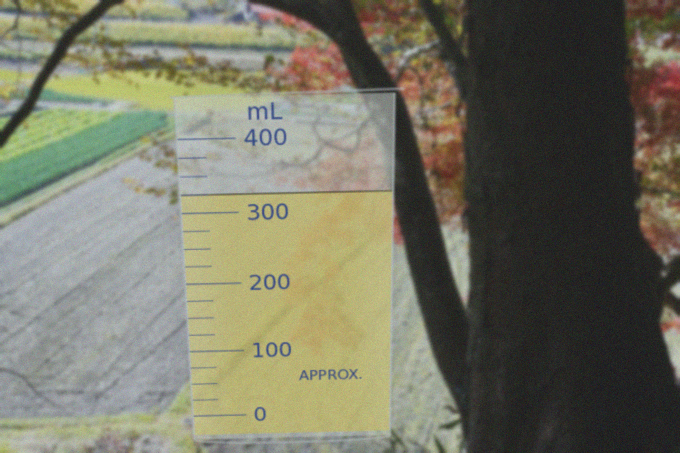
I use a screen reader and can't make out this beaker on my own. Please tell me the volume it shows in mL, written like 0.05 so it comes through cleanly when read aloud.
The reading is 325
